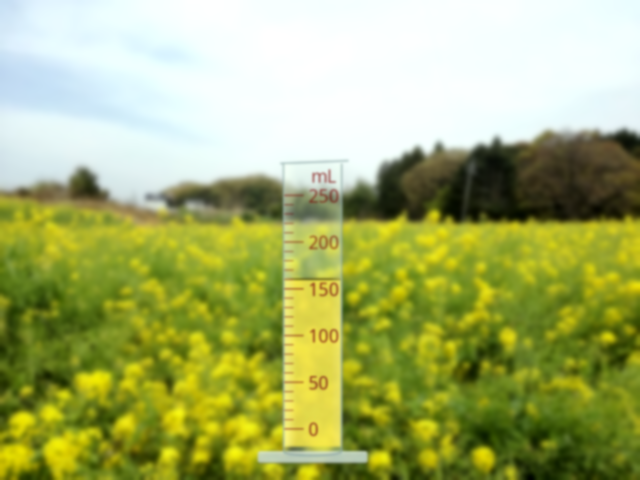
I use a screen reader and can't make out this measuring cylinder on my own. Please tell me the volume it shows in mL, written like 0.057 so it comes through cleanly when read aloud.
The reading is 160
